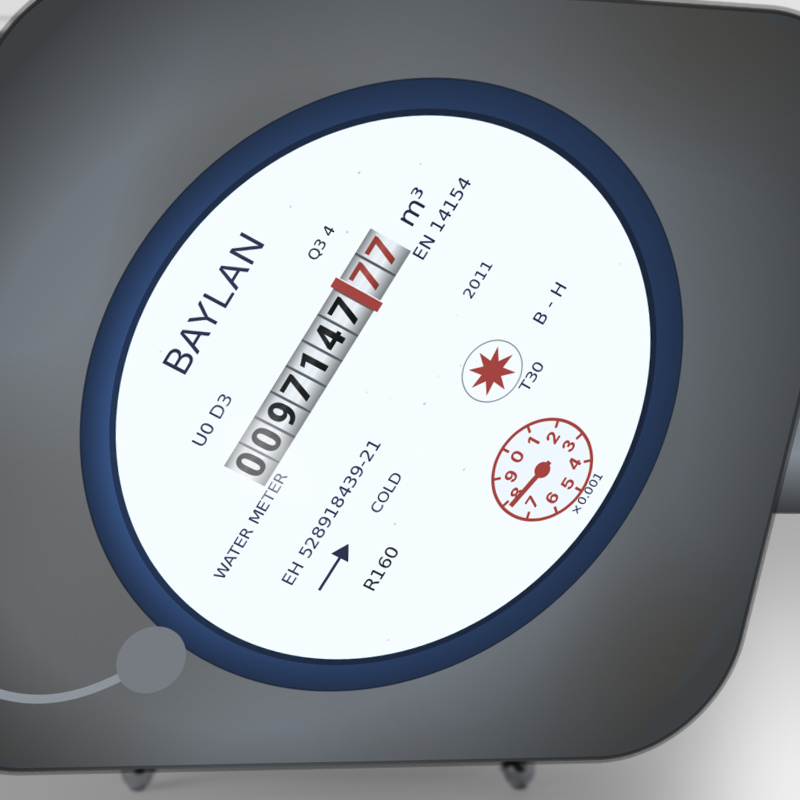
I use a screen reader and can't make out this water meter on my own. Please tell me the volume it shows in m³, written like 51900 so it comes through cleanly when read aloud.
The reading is 97147.777
